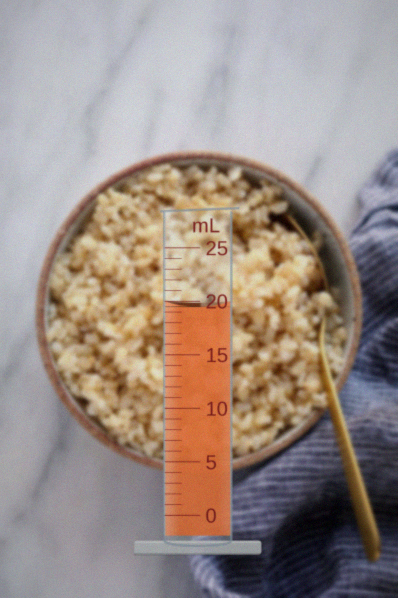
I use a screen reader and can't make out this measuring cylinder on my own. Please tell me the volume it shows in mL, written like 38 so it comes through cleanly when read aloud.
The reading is 19.5
